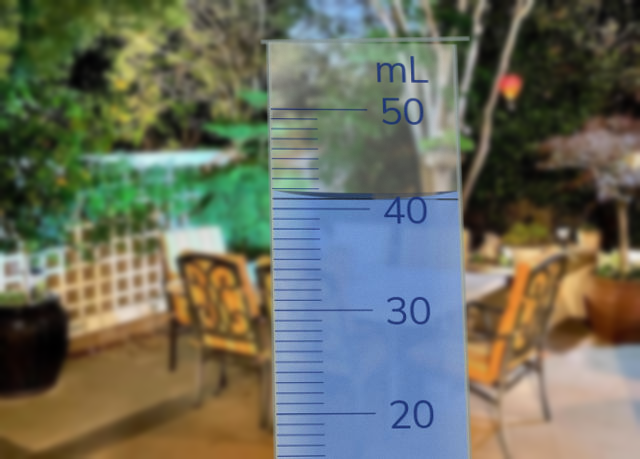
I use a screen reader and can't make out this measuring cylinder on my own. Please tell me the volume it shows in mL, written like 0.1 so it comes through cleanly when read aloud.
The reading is 41
